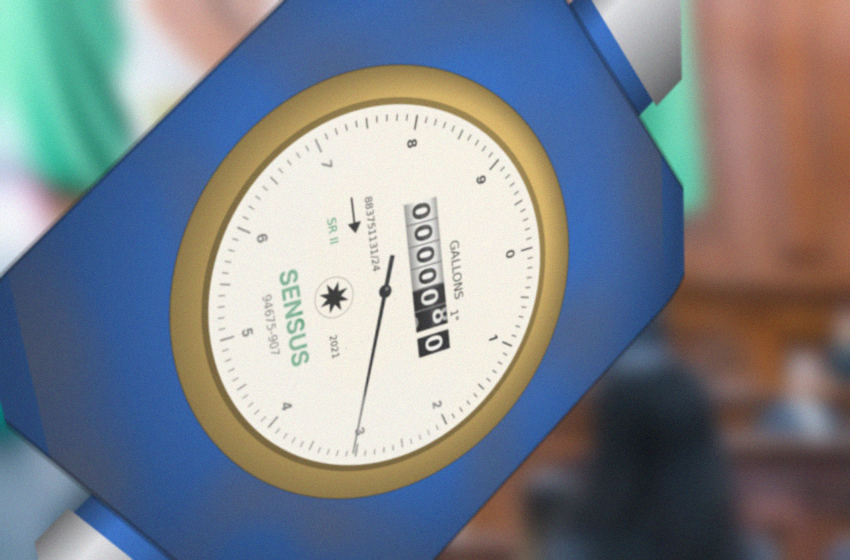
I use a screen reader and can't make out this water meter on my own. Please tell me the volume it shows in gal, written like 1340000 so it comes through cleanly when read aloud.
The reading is 83.0
